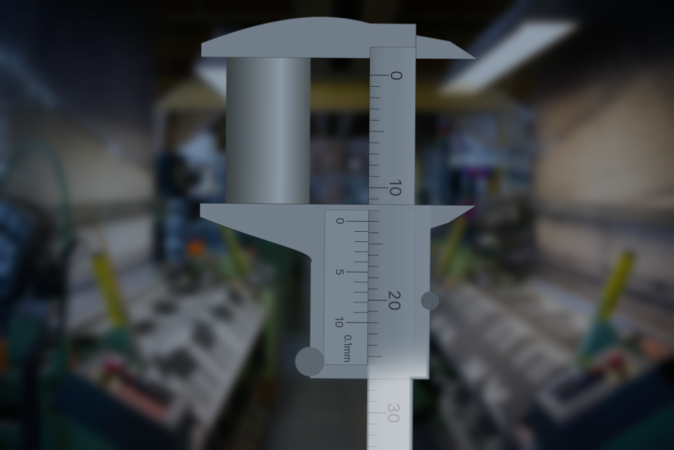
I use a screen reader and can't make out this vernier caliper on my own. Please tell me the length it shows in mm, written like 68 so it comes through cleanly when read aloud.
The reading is 13.0
